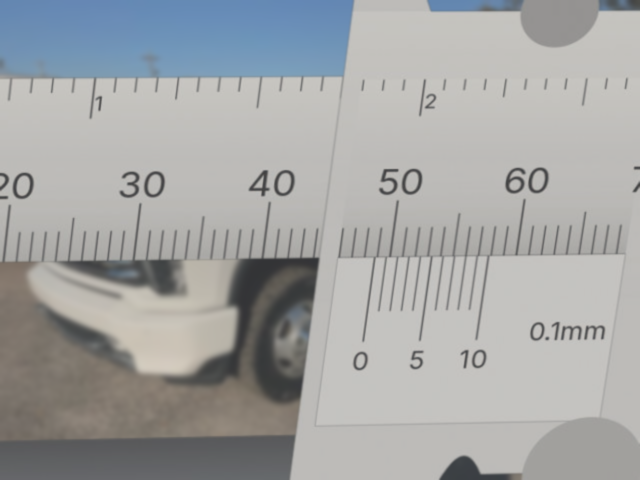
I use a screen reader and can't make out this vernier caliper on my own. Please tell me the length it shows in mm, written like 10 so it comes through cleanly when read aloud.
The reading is 48.8
